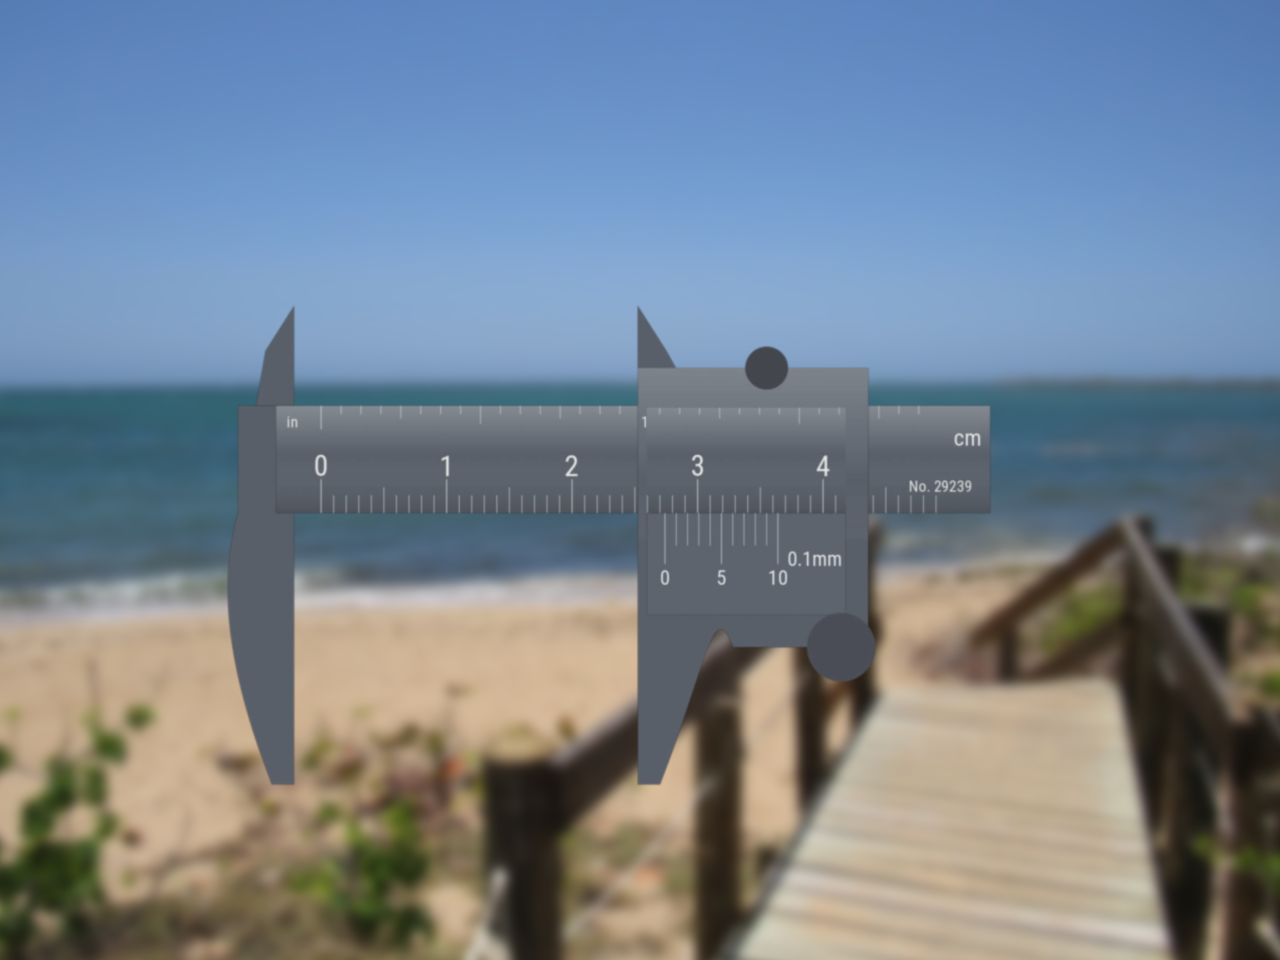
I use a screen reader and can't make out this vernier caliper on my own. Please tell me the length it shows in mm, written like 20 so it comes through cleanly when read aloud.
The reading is 27.4
